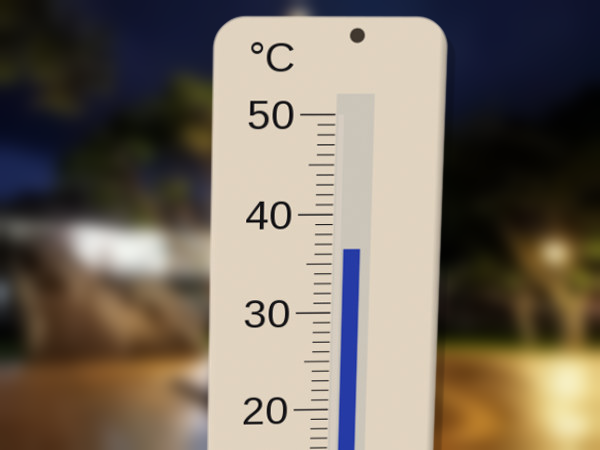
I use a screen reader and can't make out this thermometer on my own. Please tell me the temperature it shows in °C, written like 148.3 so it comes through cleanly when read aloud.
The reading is 36.5
